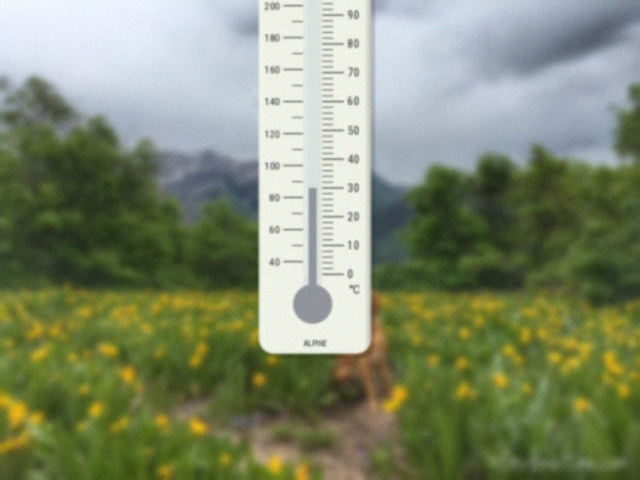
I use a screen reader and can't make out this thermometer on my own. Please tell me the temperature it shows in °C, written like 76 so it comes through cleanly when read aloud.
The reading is 30
